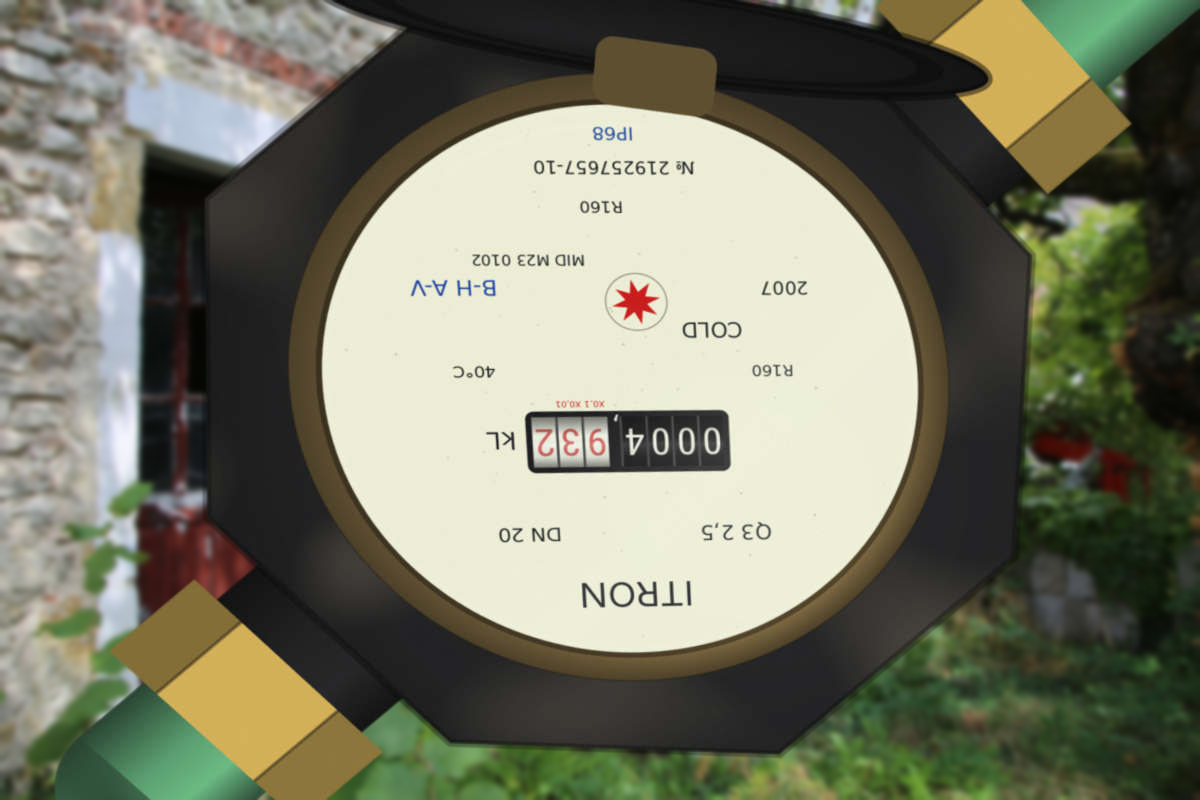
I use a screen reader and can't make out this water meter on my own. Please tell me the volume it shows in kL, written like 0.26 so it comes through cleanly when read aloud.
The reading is 4.932
